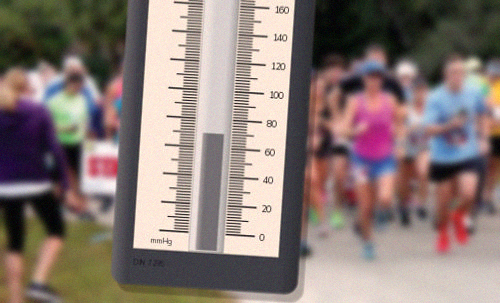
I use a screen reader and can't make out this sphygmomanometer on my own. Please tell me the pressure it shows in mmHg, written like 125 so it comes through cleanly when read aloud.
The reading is 70
